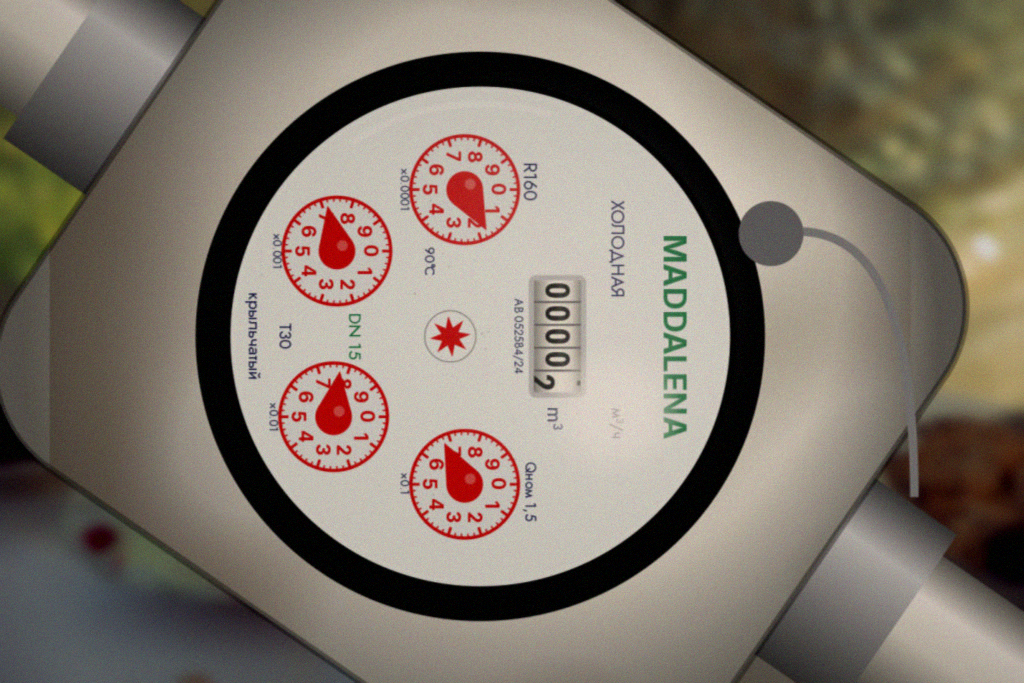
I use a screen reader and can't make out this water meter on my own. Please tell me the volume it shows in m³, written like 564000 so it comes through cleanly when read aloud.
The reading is 1.6771
